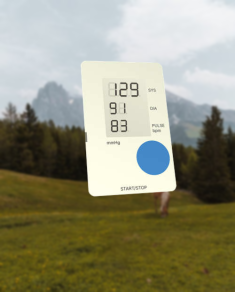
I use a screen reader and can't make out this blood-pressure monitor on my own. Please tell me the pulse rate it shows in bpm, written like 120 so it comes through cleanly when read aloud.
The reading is 83
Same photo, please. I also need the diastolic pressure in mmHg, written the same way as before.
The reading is 91
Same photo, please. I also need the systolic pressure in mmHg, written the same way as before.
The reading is 129
